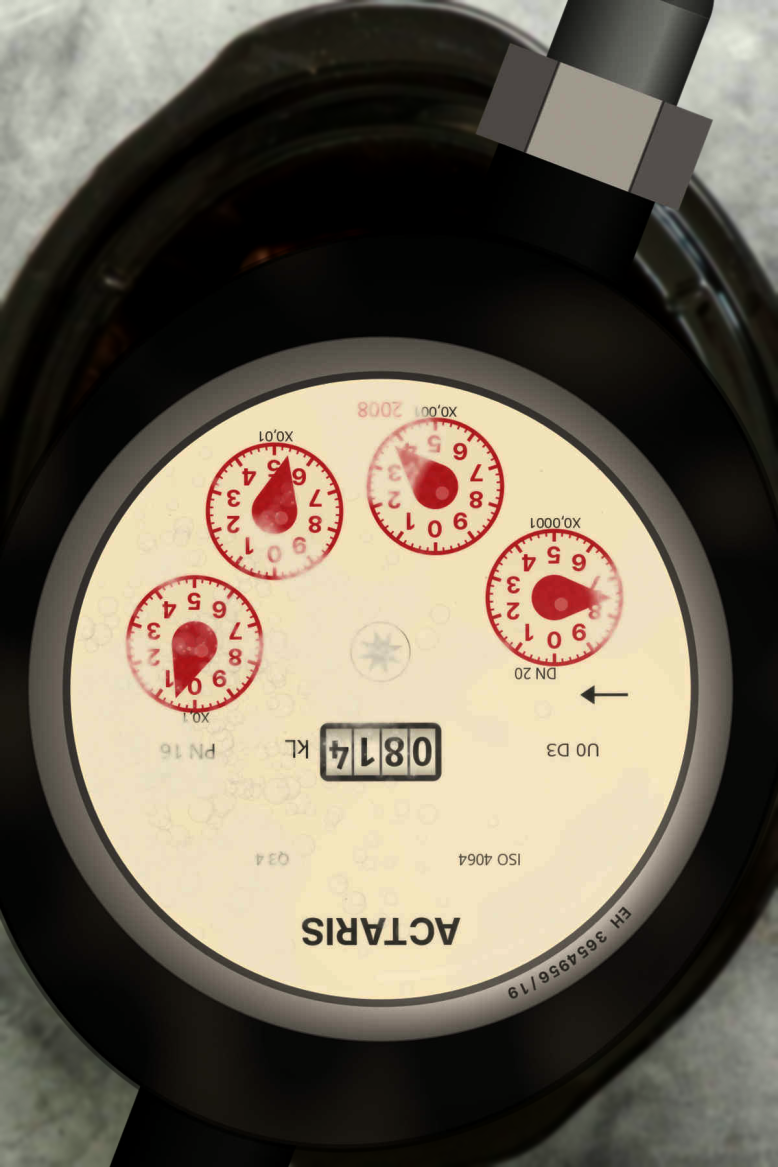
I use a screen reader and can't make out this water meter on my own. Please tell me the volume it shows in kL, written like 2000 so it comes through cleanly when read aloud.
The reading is 814.0537
